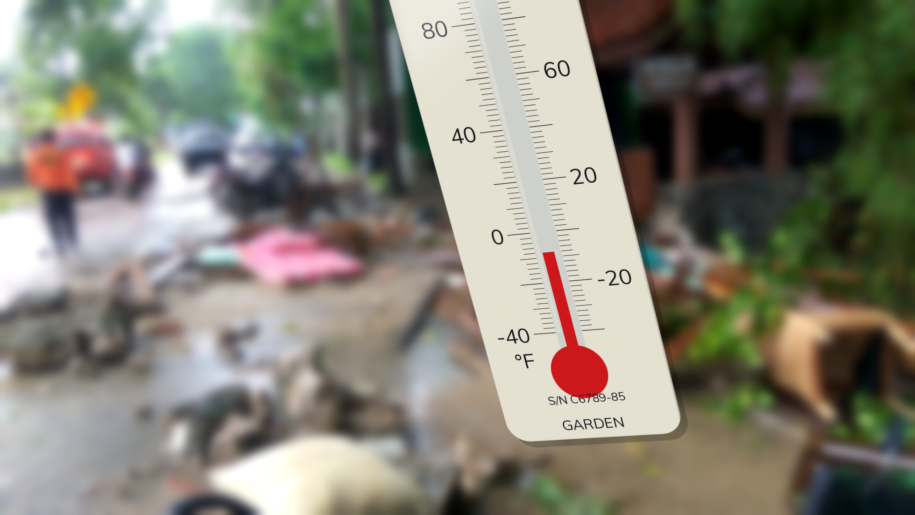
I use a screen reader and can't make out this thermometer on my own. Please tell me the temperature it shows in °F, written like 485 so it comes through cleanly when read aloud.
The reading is -8
